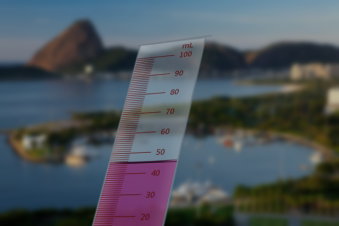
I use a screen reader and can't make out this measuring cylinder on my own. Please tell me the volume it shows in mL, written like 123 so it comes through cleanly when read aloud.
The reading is 45
